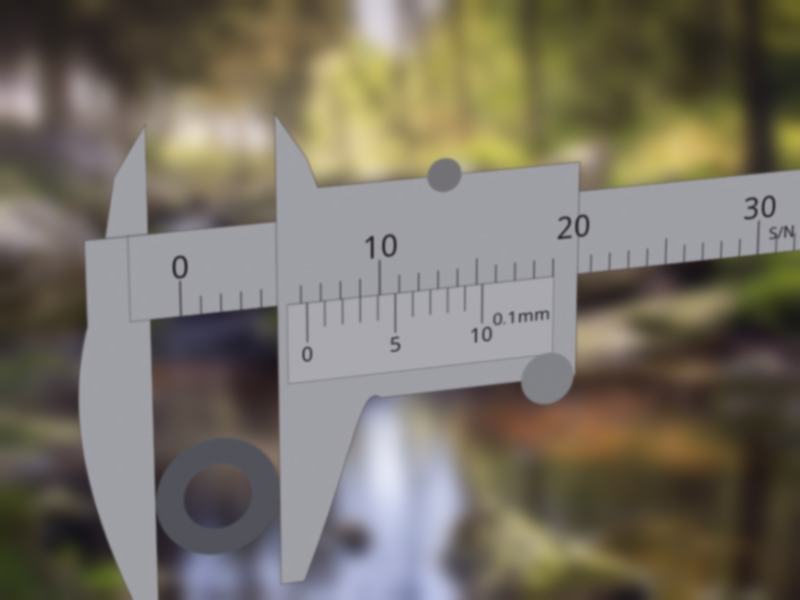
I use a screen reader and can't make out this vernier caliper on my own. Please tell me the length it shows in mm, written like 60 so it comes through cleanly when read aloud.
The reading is 6.3
